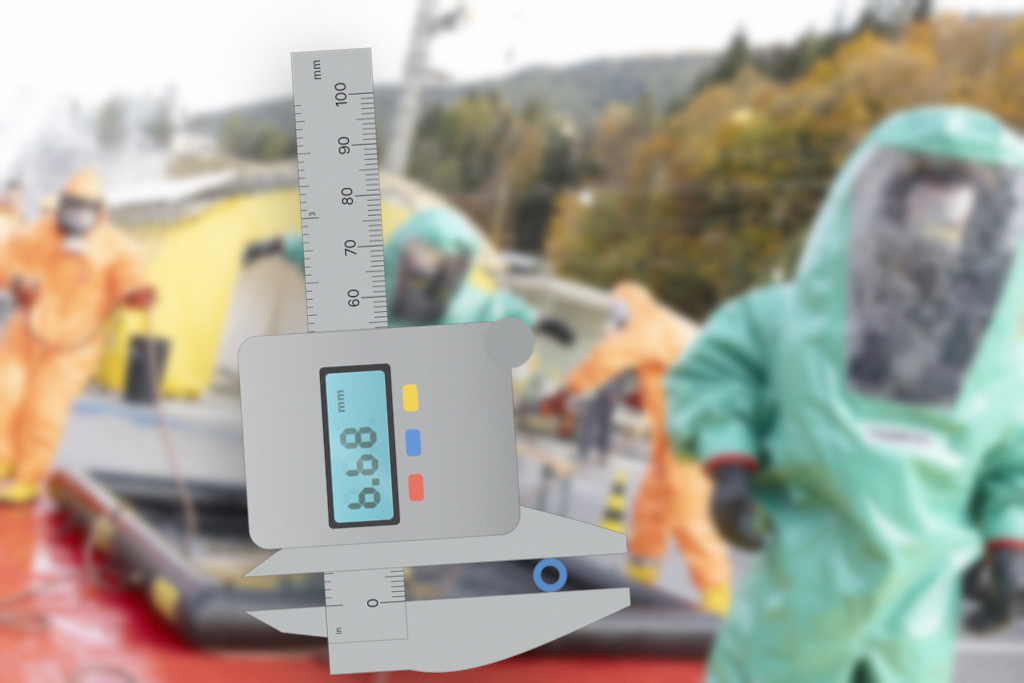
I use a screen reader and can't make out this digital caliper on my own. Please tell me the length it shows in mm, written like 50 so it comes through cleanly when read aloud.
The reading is 6.68
